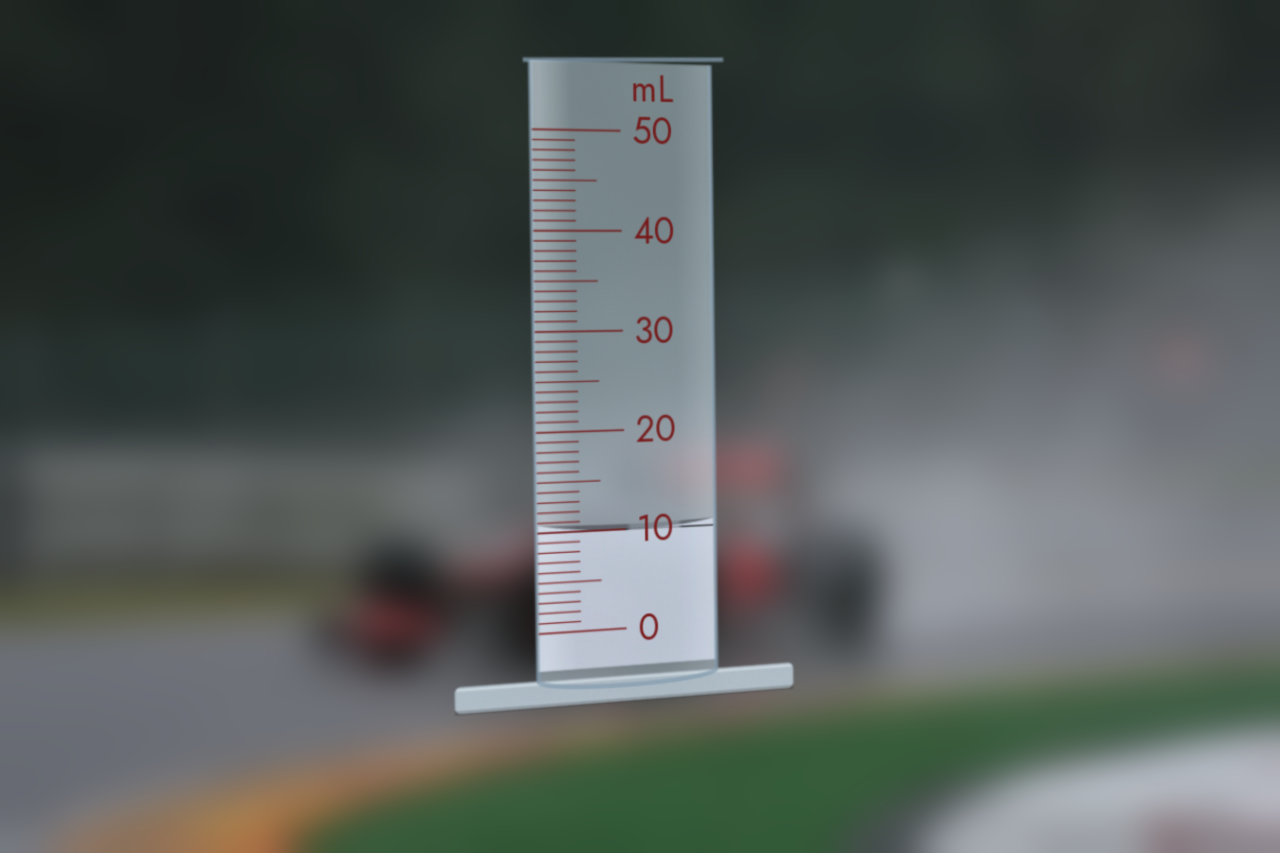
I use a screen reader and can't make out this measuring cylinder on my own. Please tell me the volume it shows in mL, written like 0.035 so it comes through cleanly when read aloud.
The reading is 10
